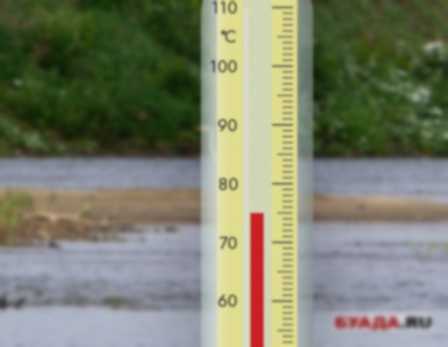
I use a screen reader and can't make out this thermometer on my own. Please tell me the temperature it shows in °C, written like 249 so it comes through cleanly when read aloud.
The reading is 75
